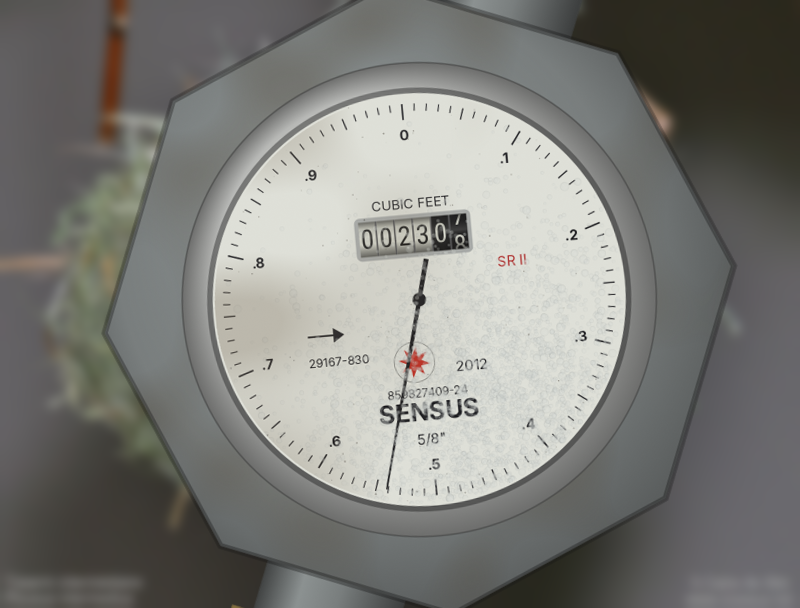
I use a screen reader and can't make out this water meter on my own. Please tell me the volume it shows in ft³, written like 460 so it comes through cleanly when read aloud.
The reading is 2307.54
